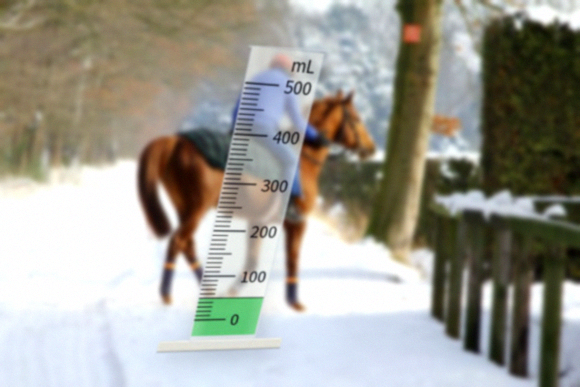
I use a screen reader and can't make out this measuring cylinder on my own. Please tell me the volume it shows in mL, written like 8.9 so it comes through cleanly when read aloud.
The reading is 50
